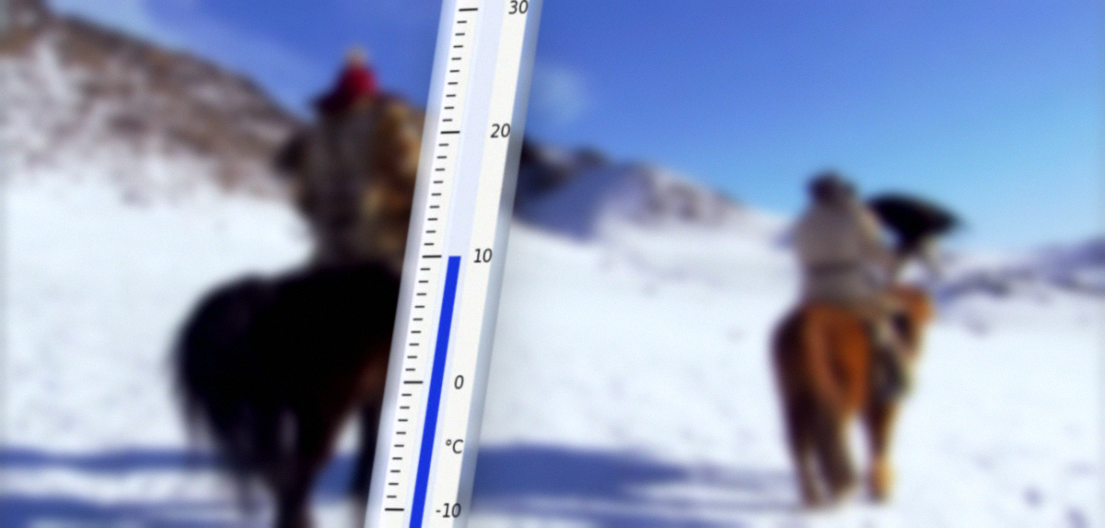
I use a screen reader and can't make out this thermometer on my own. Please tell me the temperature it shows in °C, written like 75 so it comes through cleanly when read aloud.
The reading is 10
